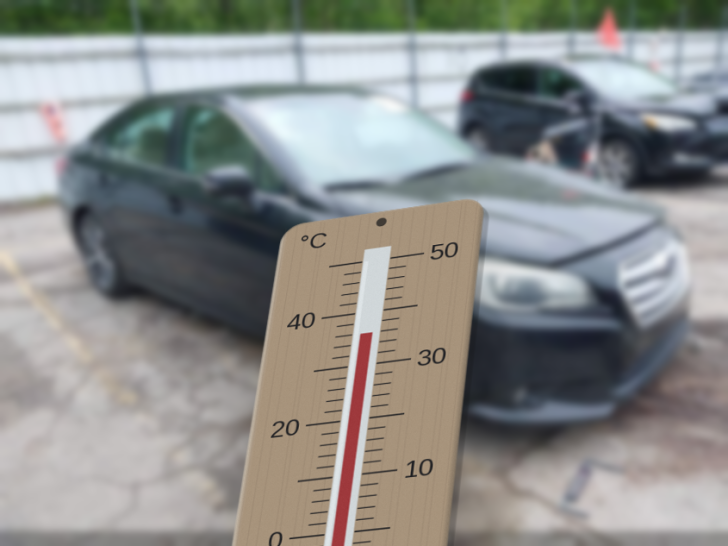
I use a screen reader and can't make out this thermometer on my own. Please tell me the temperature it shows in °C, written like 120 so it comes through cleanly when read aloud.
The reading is 36
